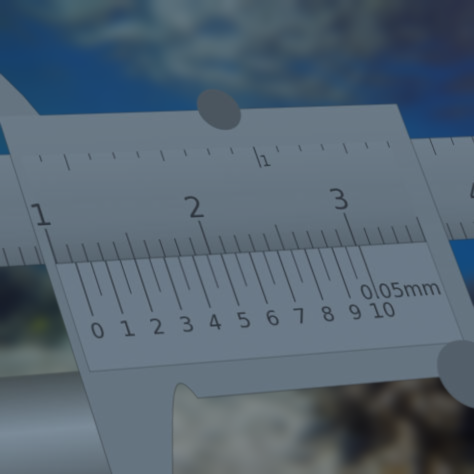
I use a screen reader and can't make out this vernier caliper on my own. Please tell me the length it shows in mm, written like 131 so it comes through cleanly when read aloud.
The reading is 11.2
